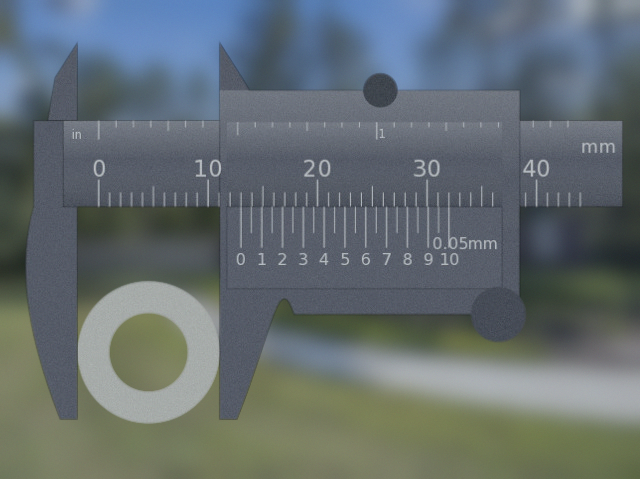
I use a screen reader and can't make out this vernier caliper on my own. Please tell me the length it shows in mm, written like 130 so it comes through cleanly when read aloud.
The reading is 13.0
